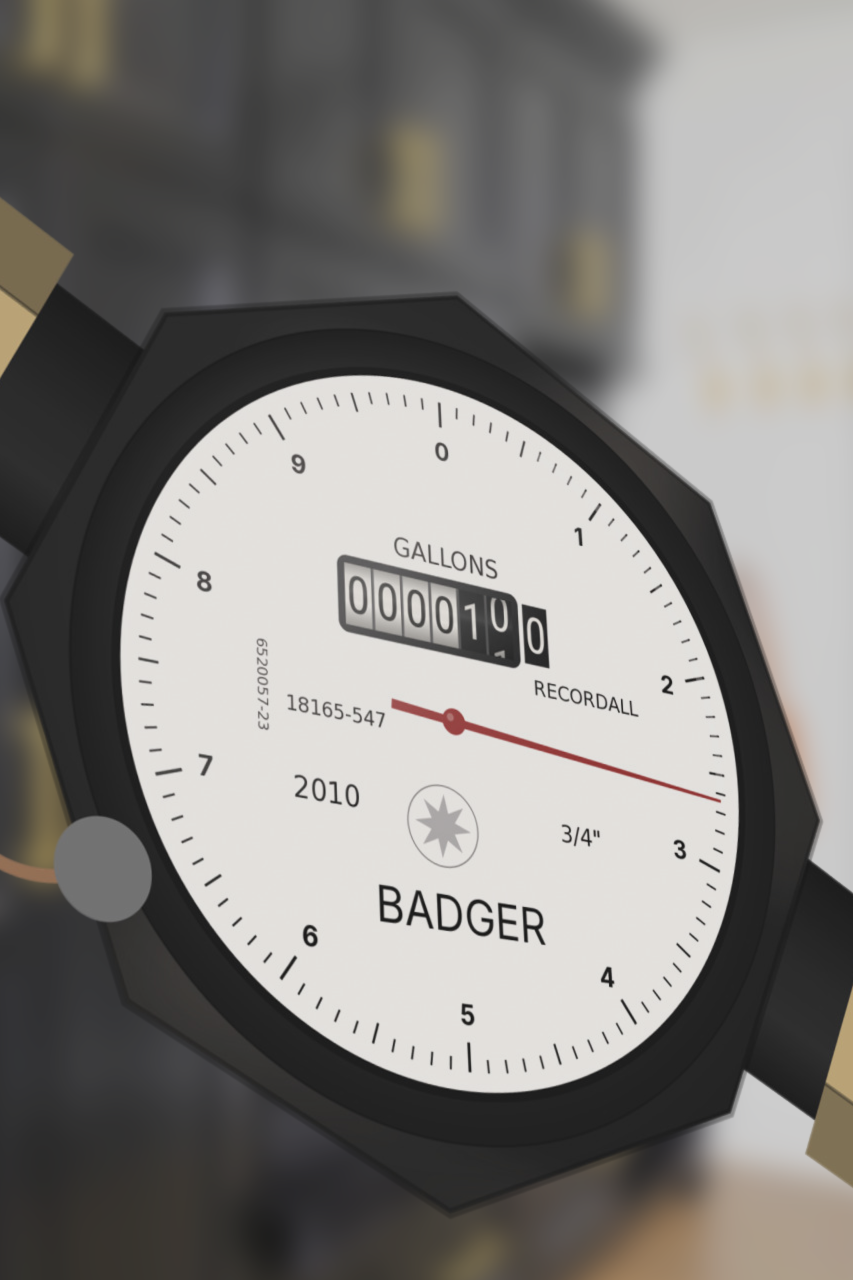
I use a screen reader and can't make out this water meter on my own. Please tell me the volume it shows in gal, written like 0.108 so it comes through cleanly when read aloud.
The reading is 102.6
